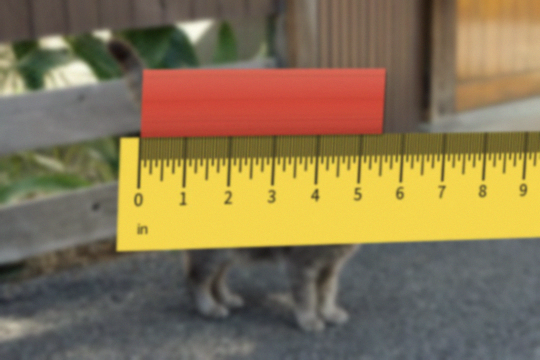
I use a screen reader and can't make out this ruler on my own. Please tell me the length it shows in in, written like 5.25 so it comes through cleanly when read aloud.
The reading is 5.5
